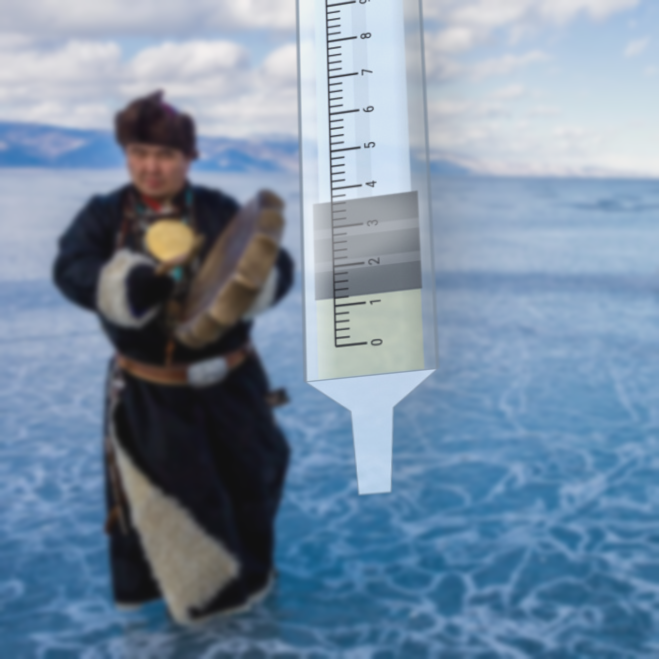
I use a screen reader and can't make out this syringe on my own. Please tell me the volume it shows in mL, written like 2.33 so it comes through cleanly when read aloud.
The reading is 1.2
